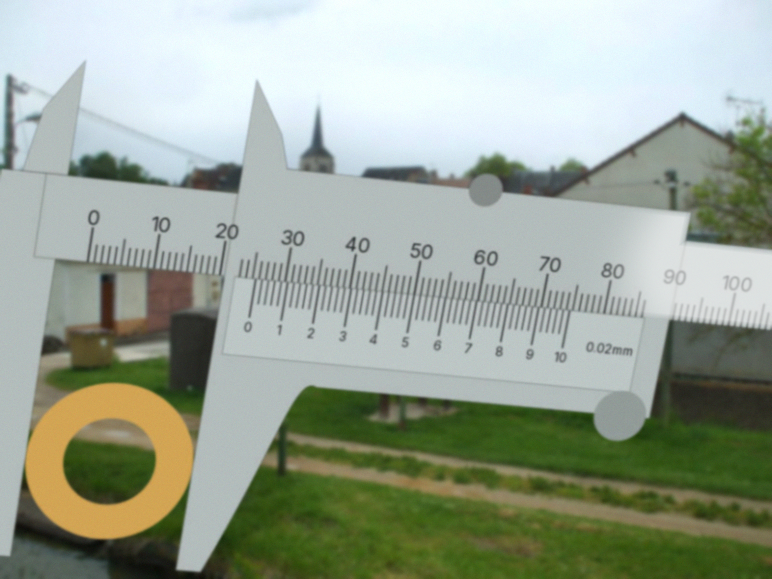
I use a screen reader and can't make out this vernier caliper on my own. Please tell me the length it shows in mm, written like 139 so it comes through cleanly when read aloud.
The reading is 25.5
